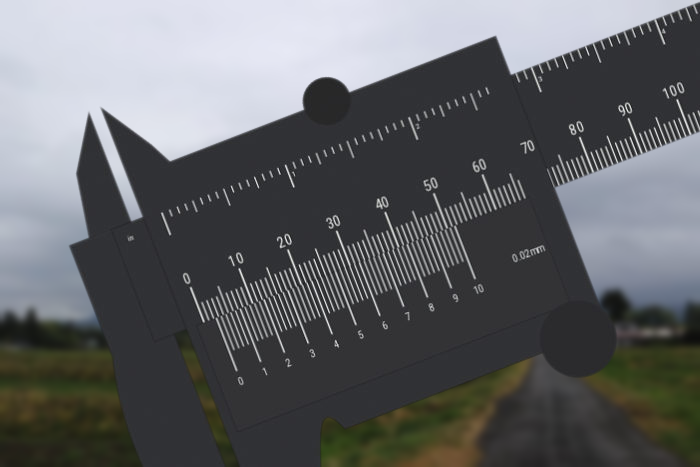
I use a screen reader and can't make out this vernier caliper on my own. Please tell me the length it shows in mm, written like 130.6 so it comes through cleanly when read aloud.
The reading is 2.5
